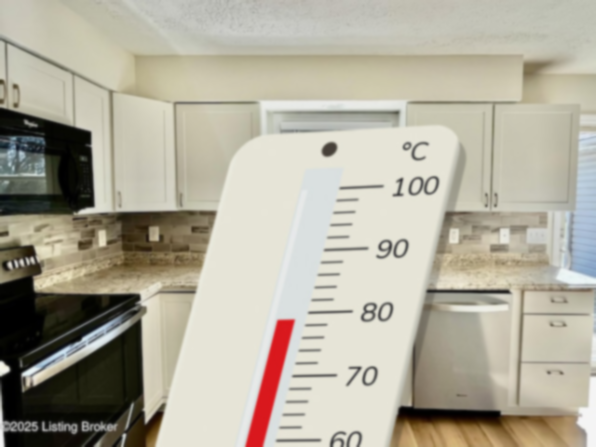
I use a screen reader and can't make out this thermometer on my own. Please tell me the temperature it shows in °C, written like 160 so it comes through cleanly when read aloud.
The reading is 79
